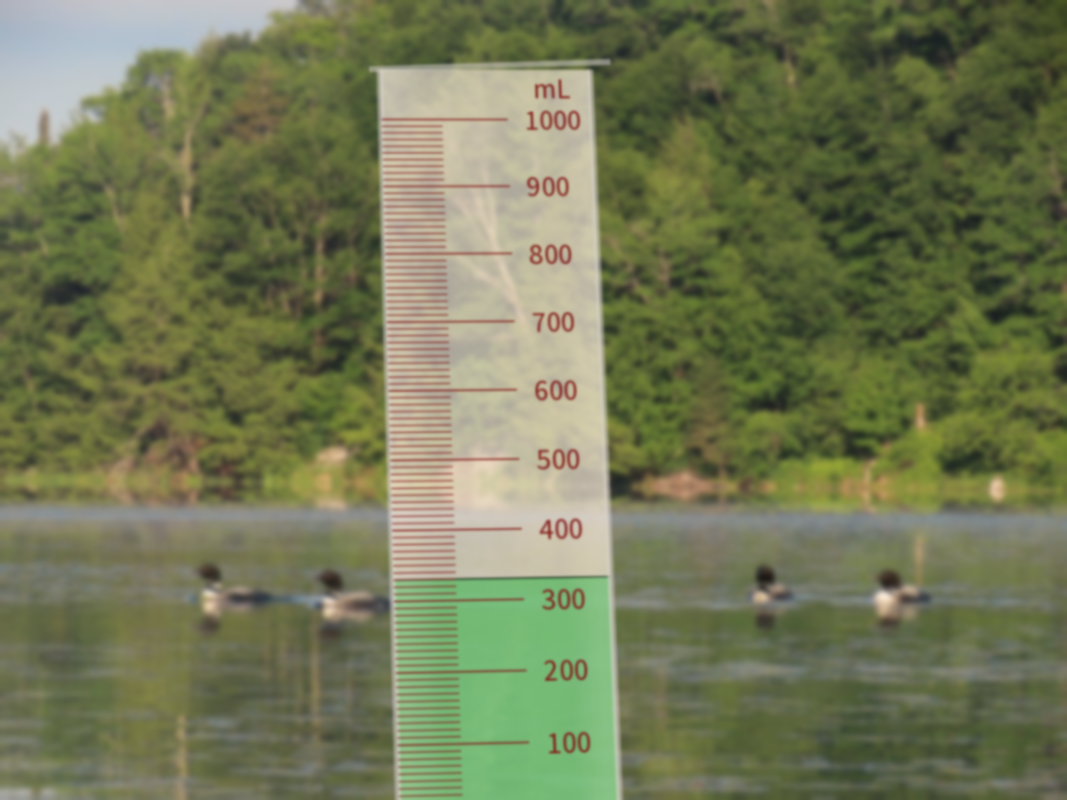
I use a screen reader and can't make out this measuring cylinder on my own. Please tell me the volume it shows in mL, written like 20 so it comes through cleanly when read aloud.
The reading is 330
